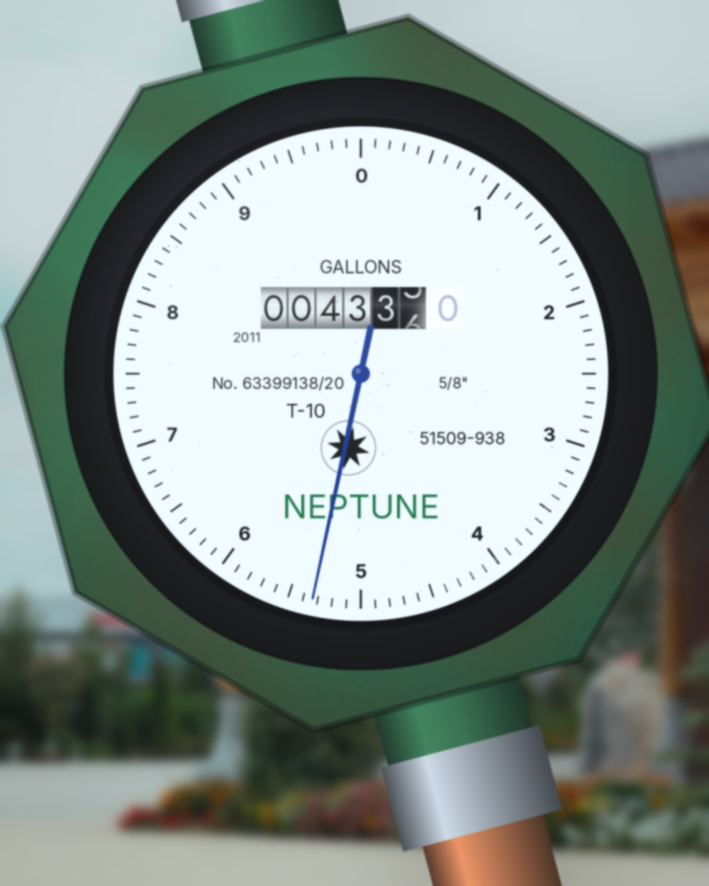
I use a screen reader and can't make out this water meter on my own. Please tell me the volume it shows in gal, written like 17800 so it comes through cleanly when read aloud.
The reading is 43355.3
